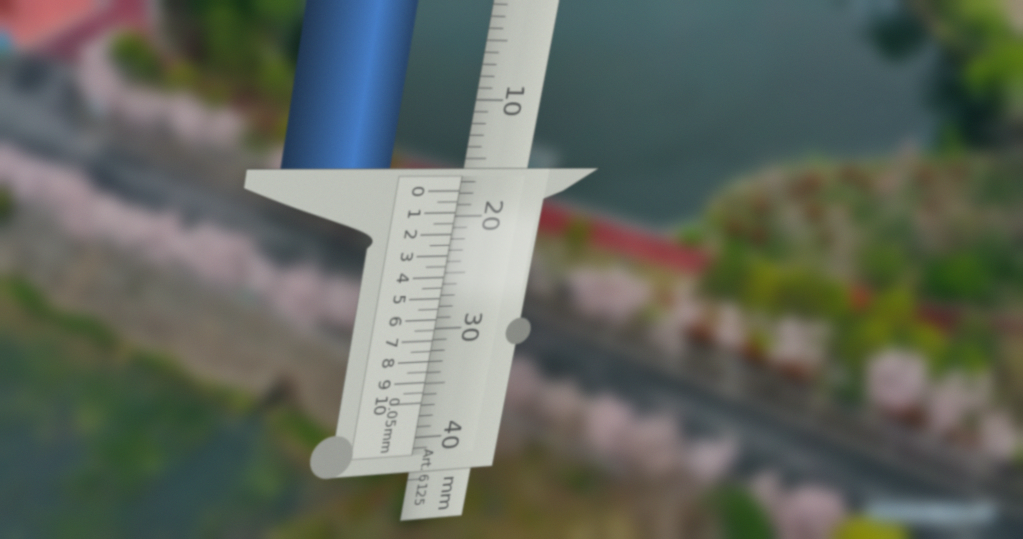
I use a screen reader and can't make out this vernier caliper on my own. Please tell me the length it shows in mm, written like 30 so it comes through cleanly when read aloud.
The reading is 17.8
